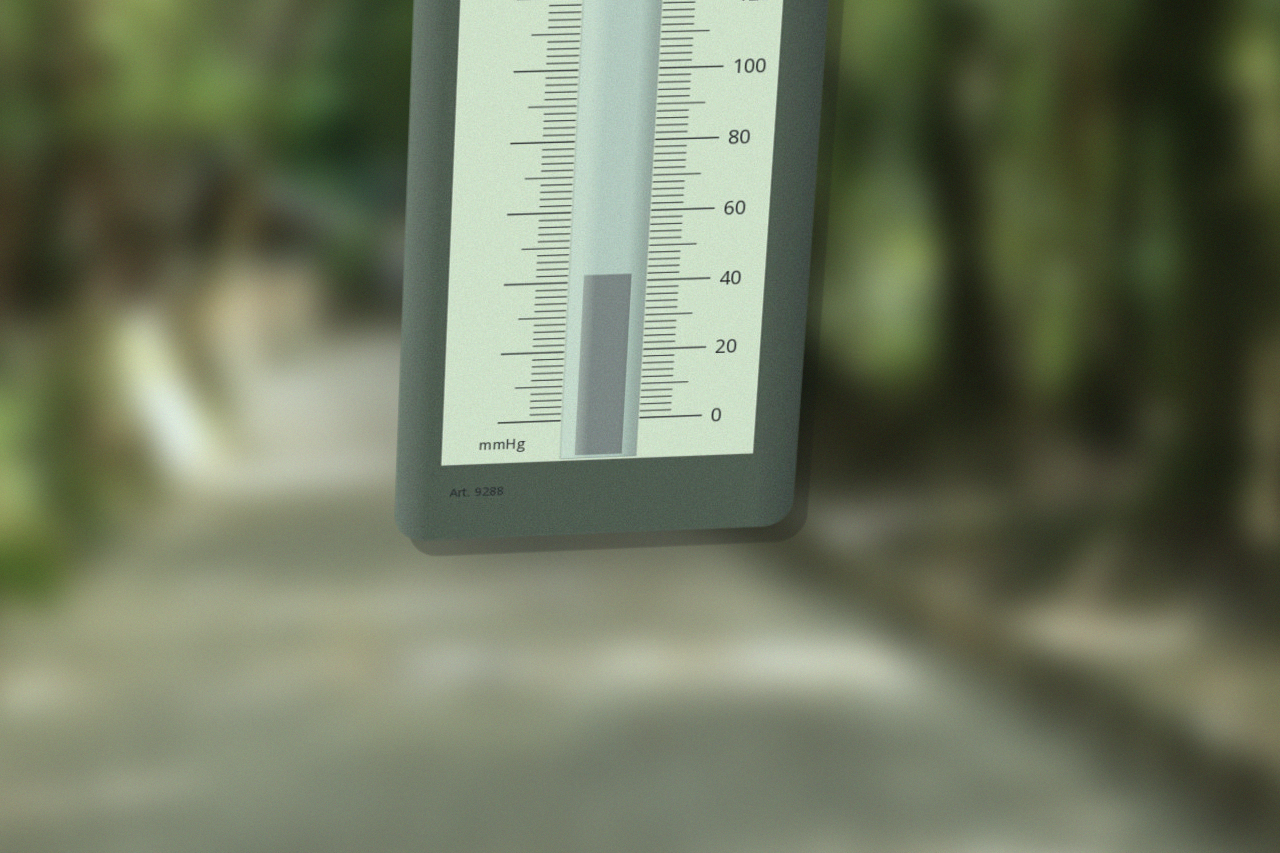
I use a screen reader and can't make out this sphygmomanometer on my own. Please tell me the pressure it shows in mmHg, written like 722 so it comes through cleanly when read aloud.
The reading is 42
